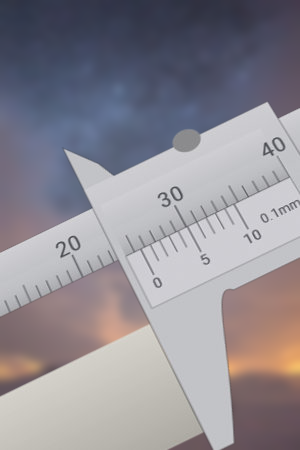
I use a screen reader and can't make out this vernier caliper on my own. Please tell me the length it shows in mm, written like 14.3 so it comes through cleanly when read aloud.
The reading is 25.6
